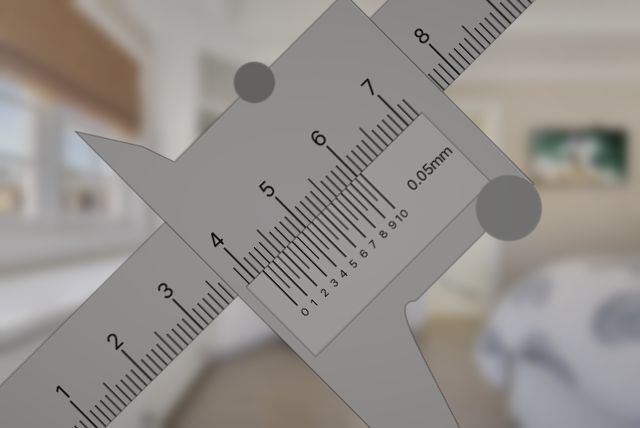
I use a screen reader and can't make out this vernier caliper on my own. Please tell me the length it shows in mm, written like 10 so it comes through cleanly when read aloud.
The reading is 41.6
